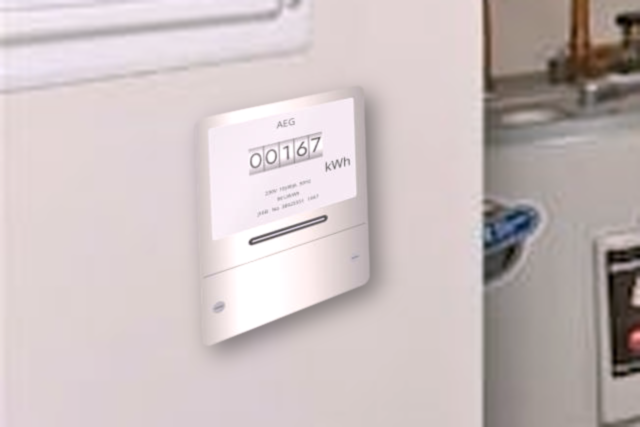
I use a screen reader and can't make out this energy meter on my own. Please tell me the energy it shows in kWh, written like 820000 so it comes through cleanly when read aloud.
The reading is 167
